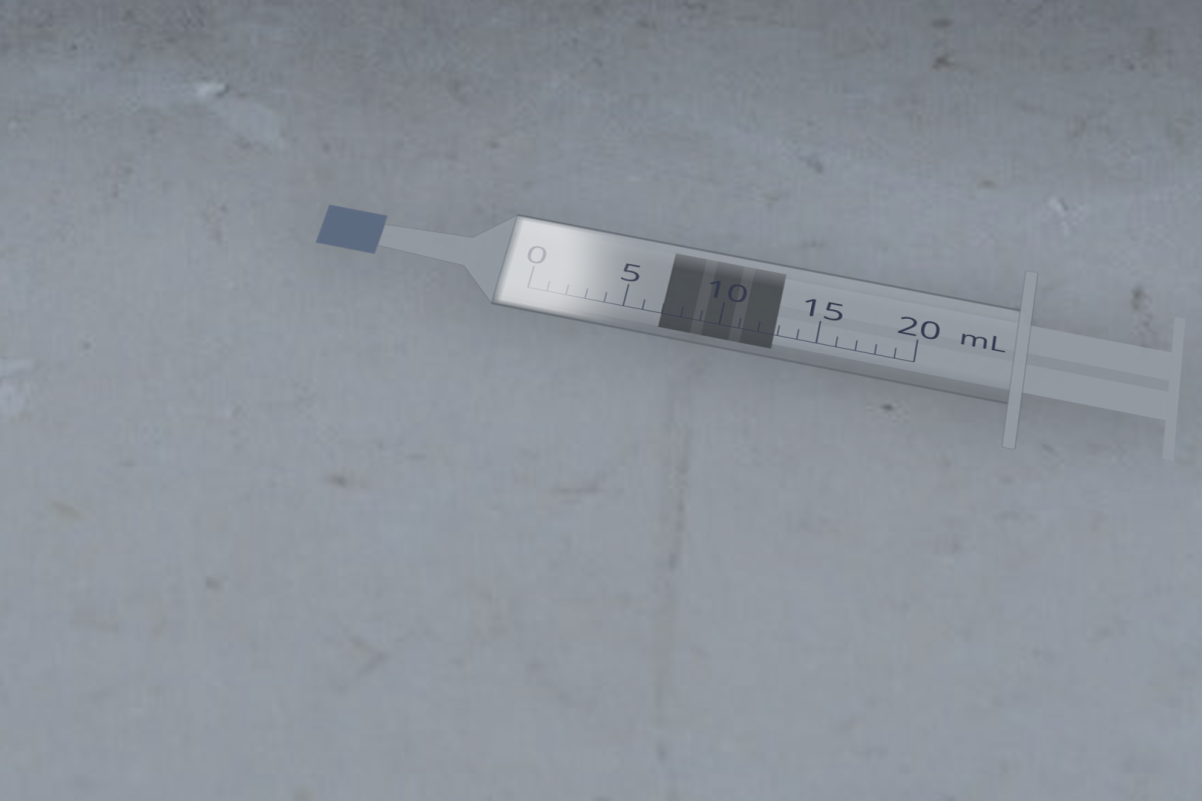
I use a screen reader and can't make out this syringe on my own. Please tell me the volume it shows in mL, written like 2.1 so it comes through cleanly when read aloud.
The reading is 7
